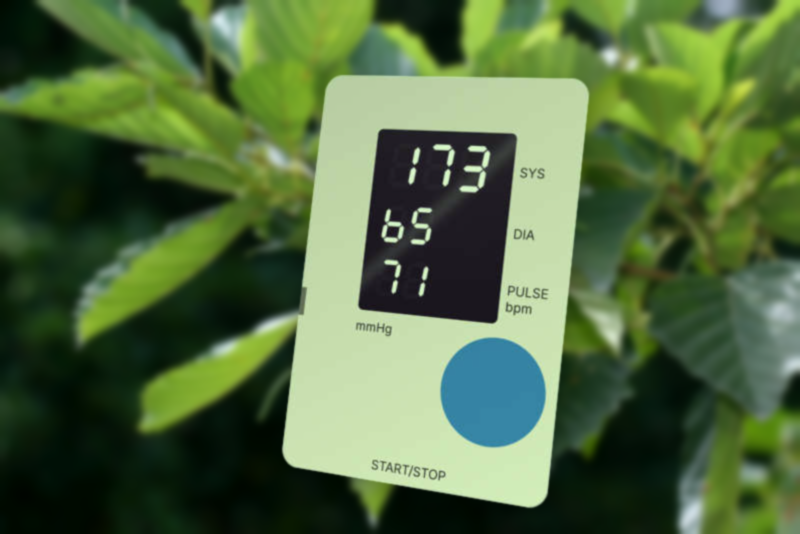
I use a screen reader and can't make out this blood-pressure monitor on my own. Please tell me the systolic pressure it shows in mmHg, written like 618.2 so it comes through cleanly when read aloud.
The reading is 173
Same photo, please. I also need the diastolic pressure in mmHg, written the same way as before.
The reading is 65
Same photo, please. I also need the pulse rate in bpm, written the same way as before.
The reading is 71
